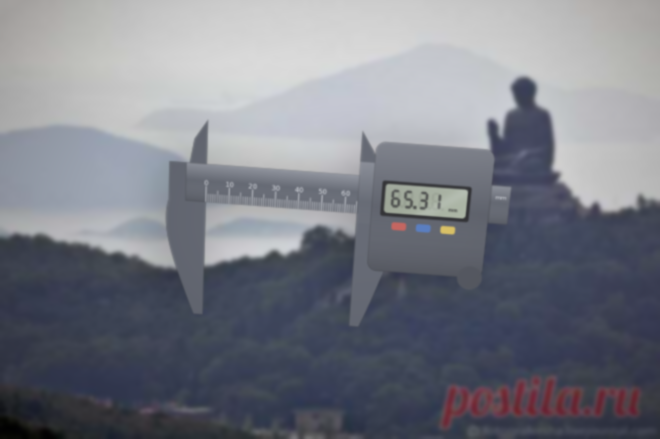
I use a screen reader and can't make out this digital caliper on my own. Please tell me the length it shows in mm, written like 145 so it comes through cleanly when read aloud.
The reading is 65.31
